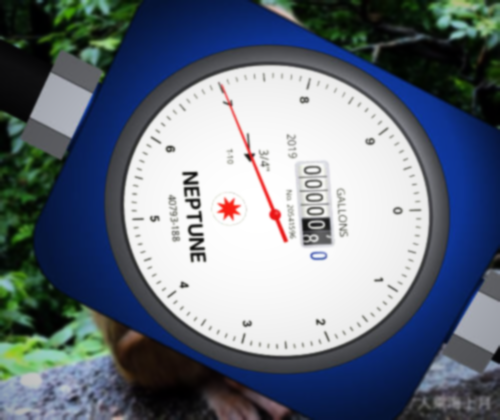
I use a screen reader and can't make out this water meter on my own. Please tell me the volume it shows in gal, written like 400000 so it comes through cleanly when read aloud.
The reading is 77.0
